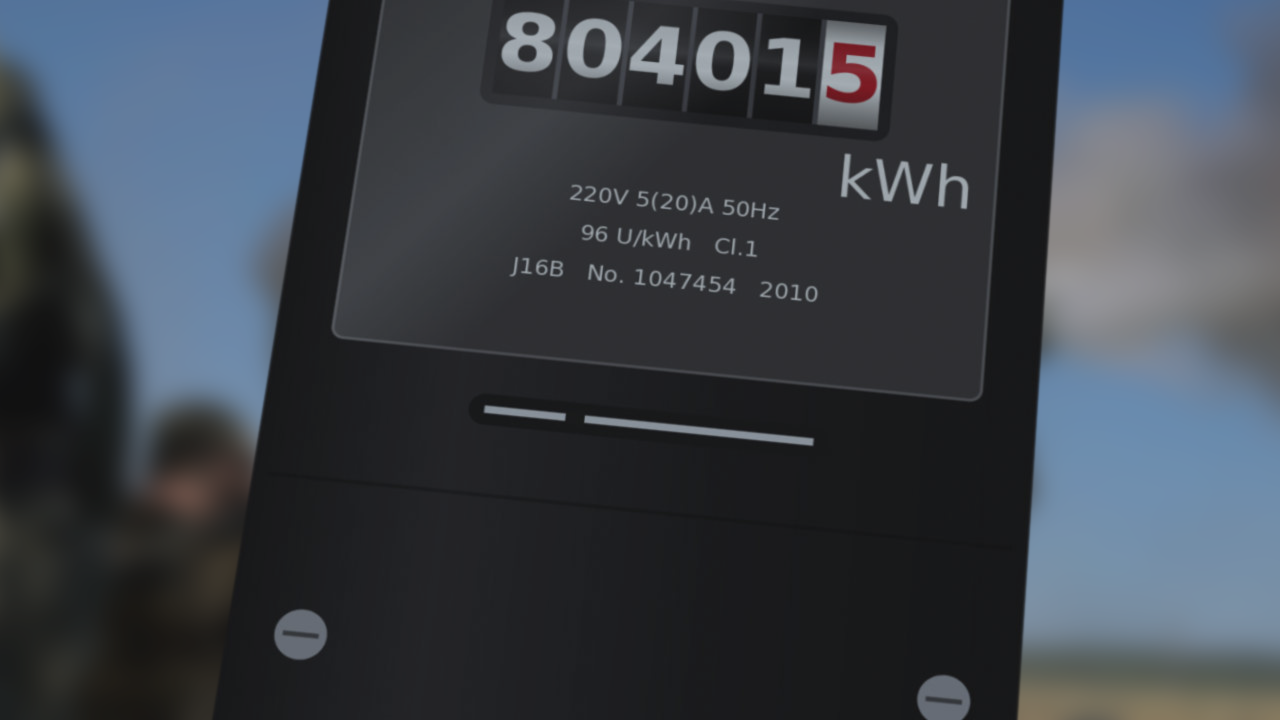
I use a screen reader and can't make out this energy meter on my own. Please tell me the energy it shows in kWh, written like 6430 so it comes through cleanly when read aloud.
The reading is 80401.5
